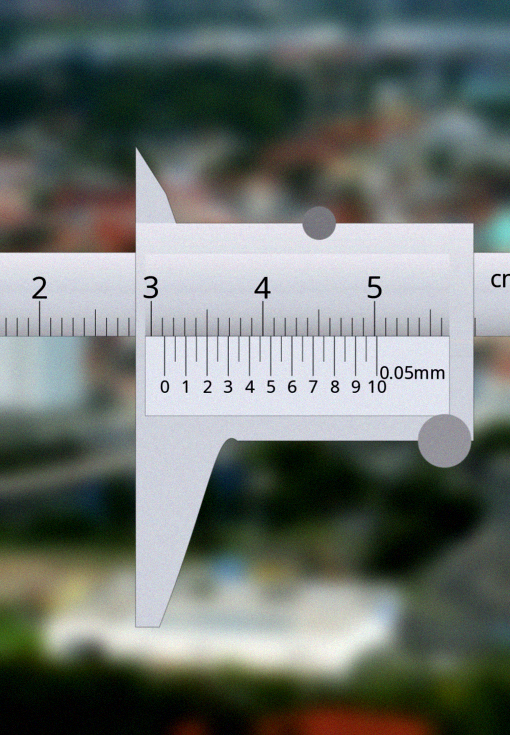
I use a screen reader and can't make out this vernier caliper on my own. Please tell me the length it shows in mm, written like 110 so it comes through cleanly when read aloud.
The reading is 31.2
